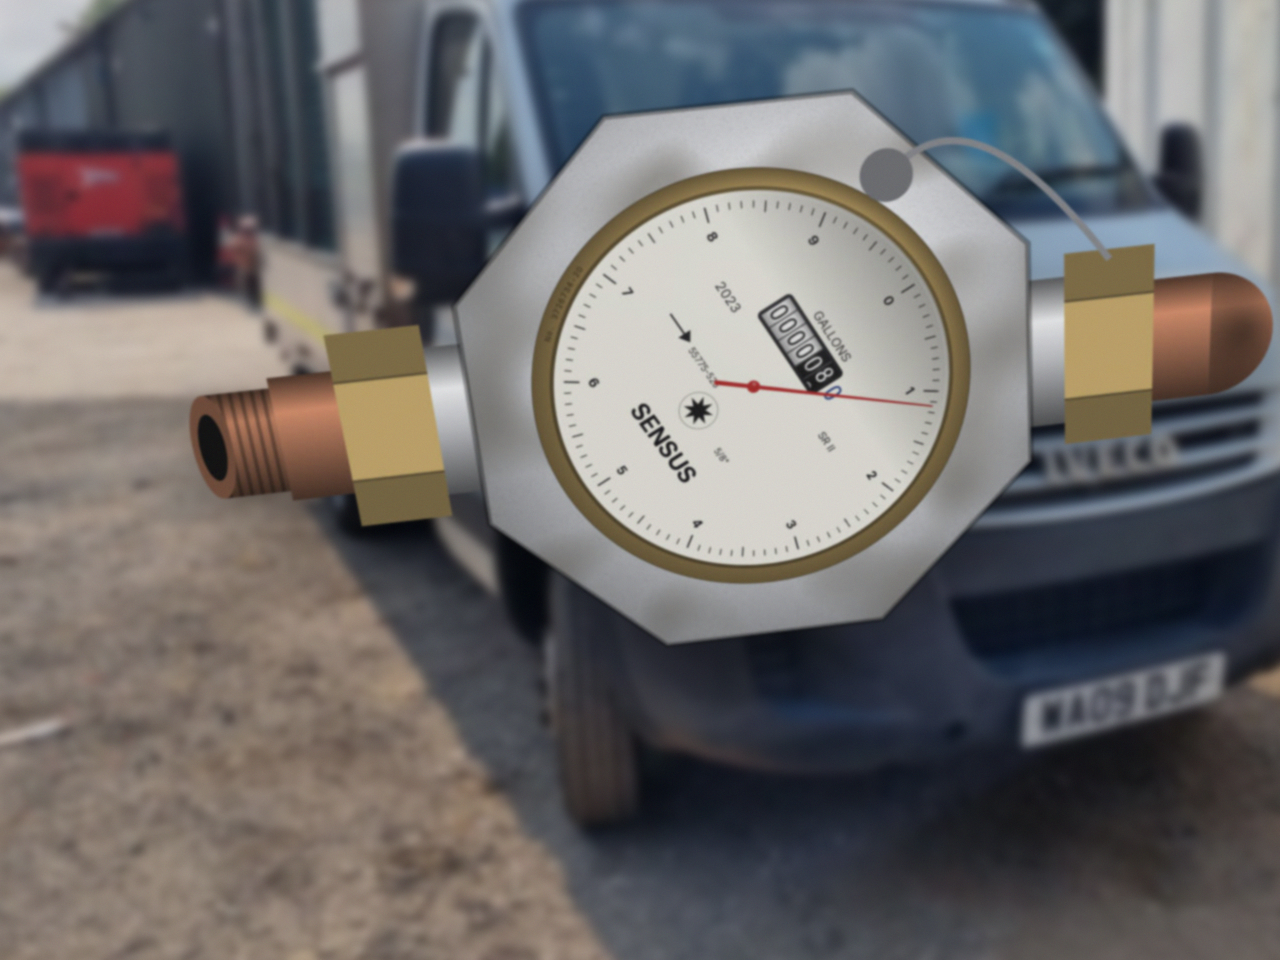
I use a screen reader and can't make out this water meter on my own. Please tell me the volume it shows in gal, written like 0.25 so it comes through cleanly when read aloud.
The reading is 81.1
